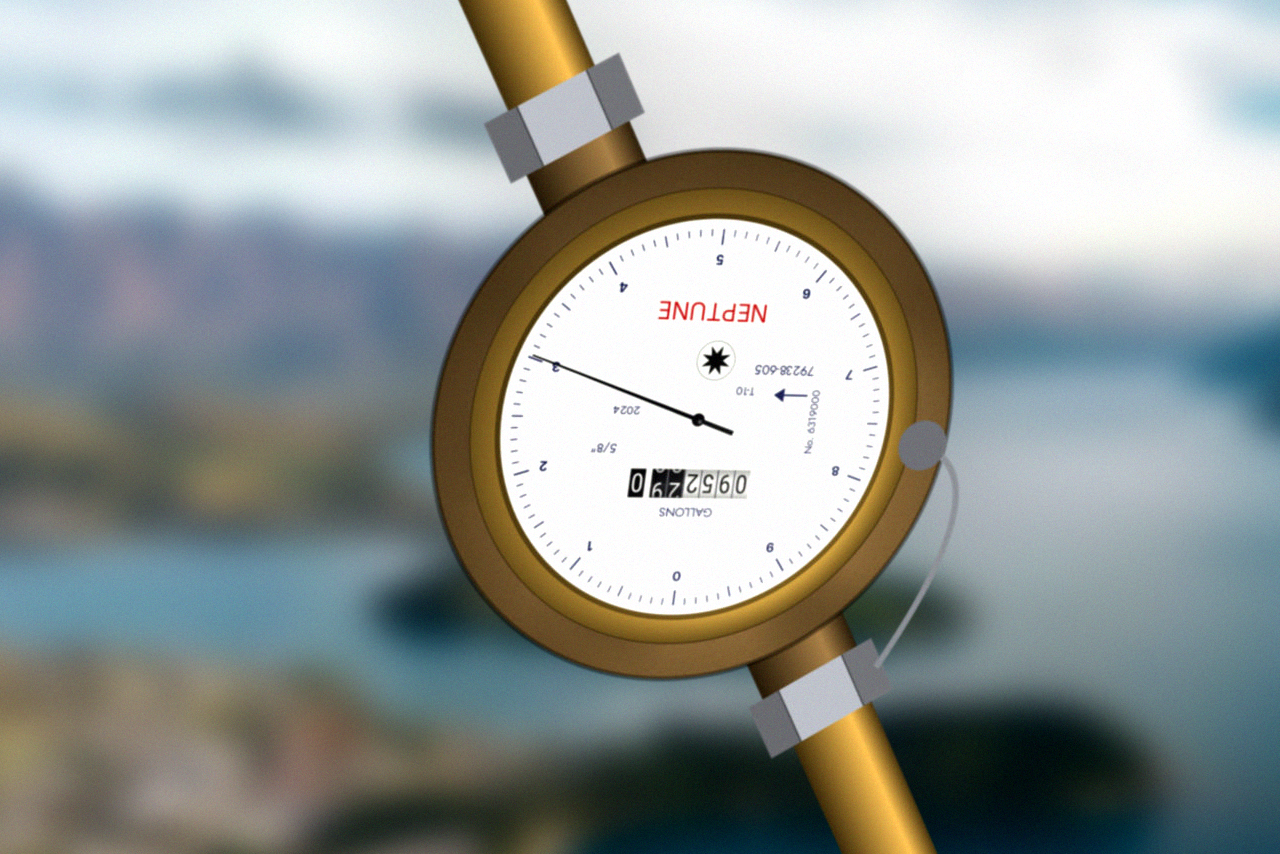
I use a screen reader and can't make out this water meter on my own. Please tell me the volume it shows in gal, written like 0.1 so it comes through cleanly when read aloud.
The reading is 952293.0
